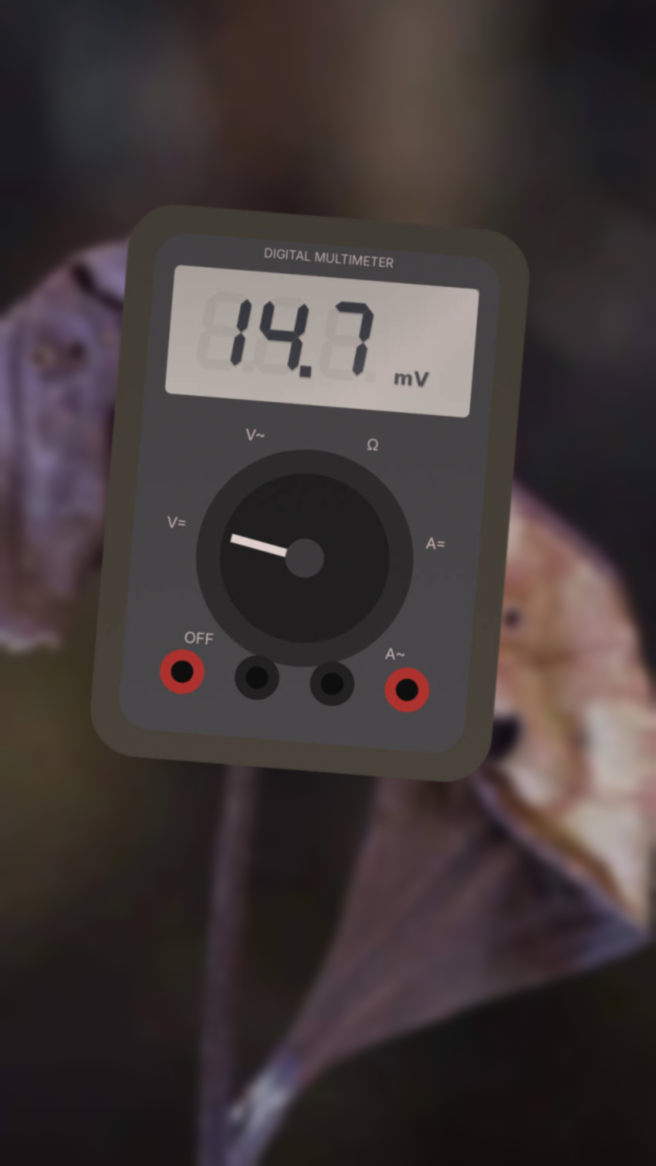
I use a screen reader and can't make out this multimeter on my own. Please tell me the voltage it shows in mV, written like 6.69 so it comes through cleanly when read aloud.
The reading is 14.7
